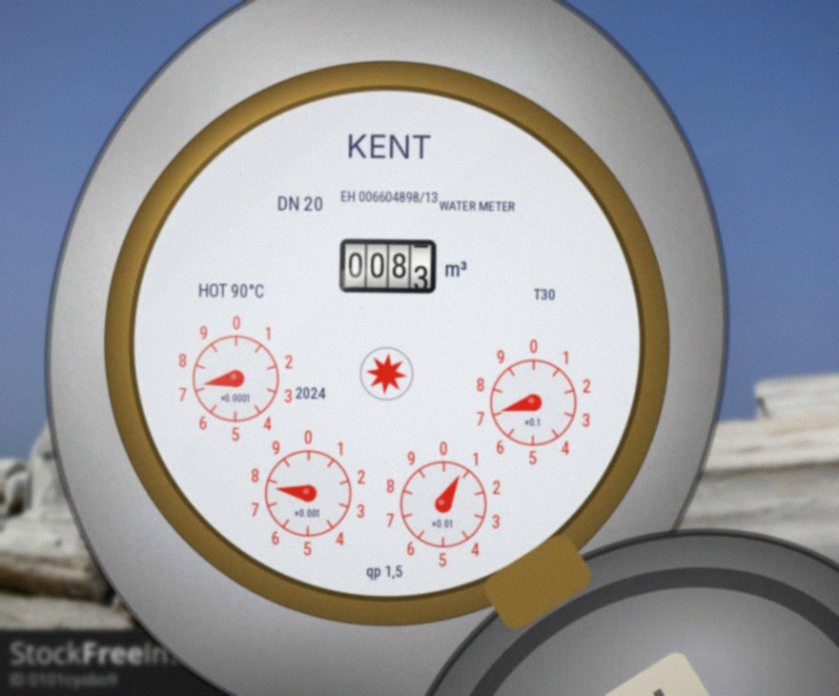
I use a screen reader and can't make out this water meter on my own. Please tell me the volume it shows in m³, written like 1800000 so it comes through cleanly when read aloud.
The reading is 82.7077
